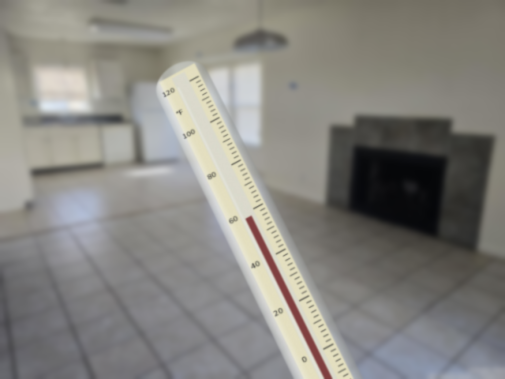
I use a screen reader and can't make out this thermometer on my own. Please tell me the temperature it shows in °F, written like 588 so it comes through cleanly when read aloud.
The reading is 58
